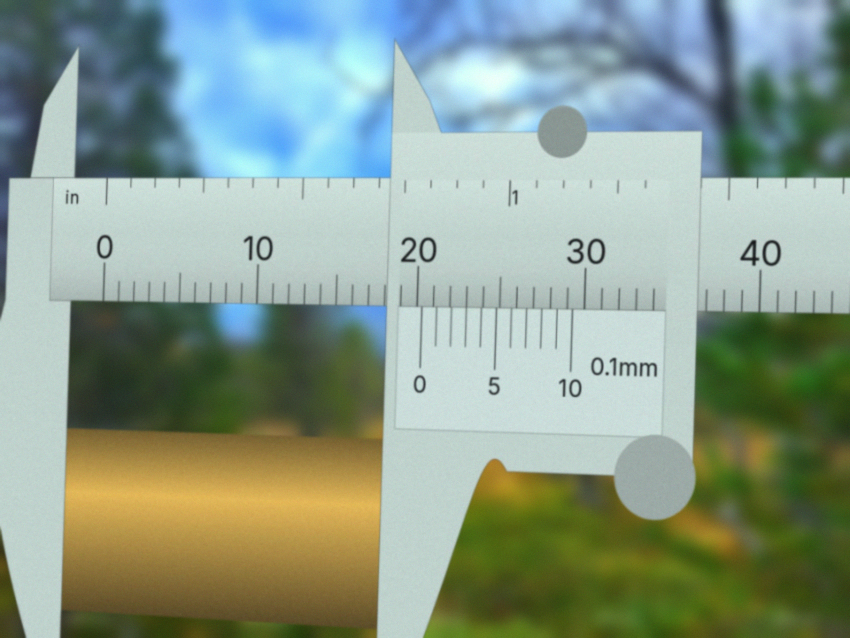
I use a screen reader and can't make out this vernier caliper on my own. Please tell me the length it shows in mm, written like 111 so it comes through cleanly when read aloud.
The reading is 20.3
